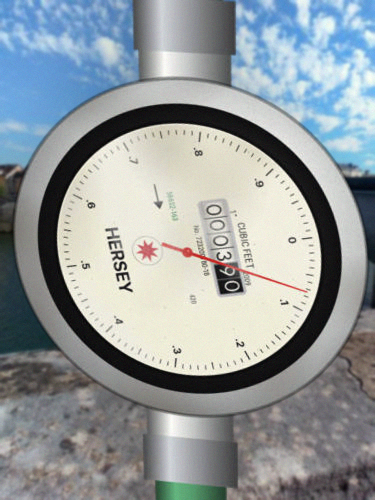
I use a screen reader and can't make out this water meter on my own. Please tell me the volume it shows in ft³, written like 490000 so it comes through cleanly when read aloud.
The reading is 390.07
